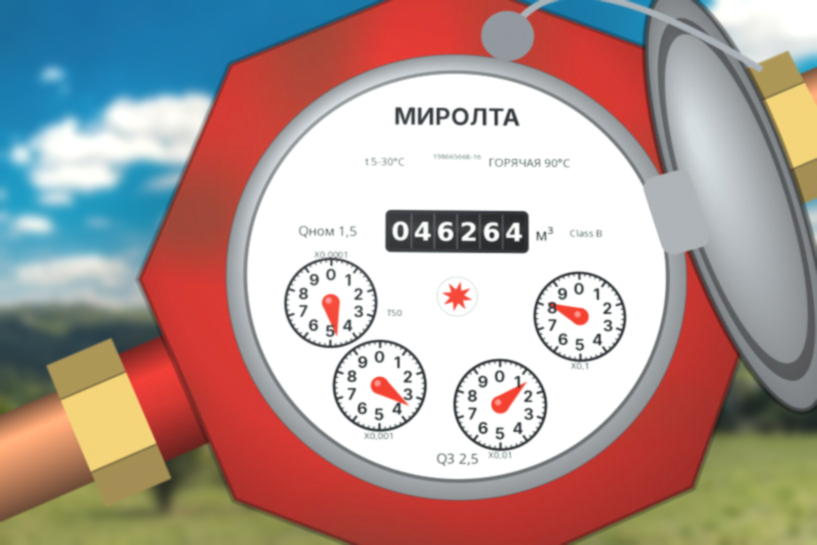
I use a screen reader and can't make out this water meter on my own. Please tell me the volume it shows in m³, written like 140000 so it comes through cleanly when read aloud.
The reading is 46264.8134
